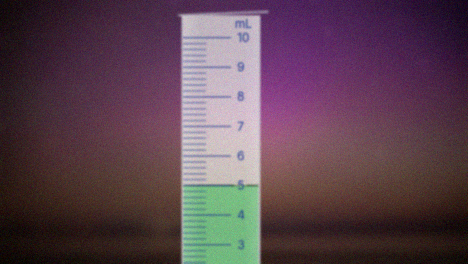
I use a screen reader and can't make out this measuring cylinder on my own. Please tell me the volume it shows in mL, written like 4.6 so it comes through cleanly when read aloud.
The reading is 5
